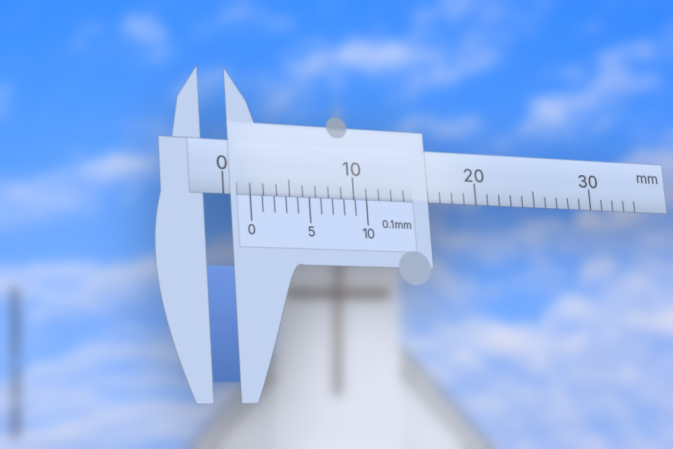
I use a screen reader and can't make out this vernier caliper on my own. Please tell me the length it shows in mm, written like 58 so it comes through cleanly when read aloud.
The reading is 2.0
